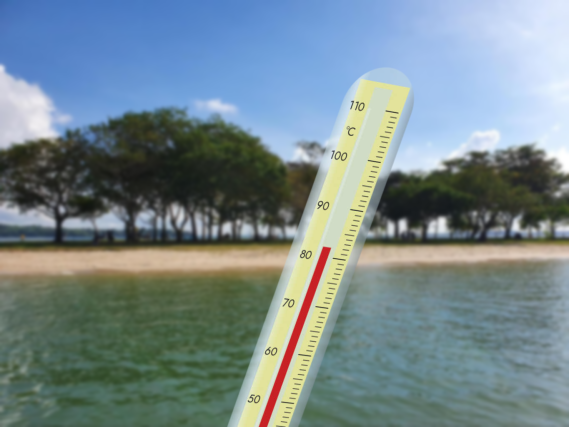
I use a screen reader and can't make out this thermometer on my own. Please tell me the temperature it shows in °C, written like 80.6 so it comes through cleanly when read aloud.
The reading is 82
